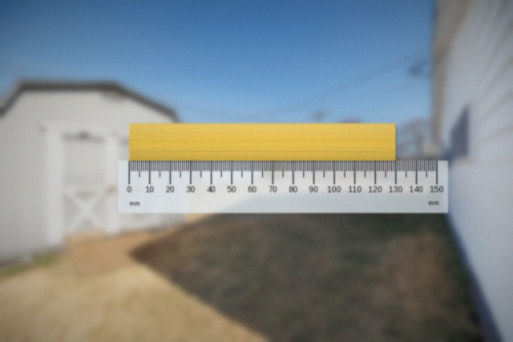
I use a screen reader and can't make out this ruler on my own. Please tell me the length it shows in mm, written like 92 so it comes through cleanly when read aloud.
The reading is 130
